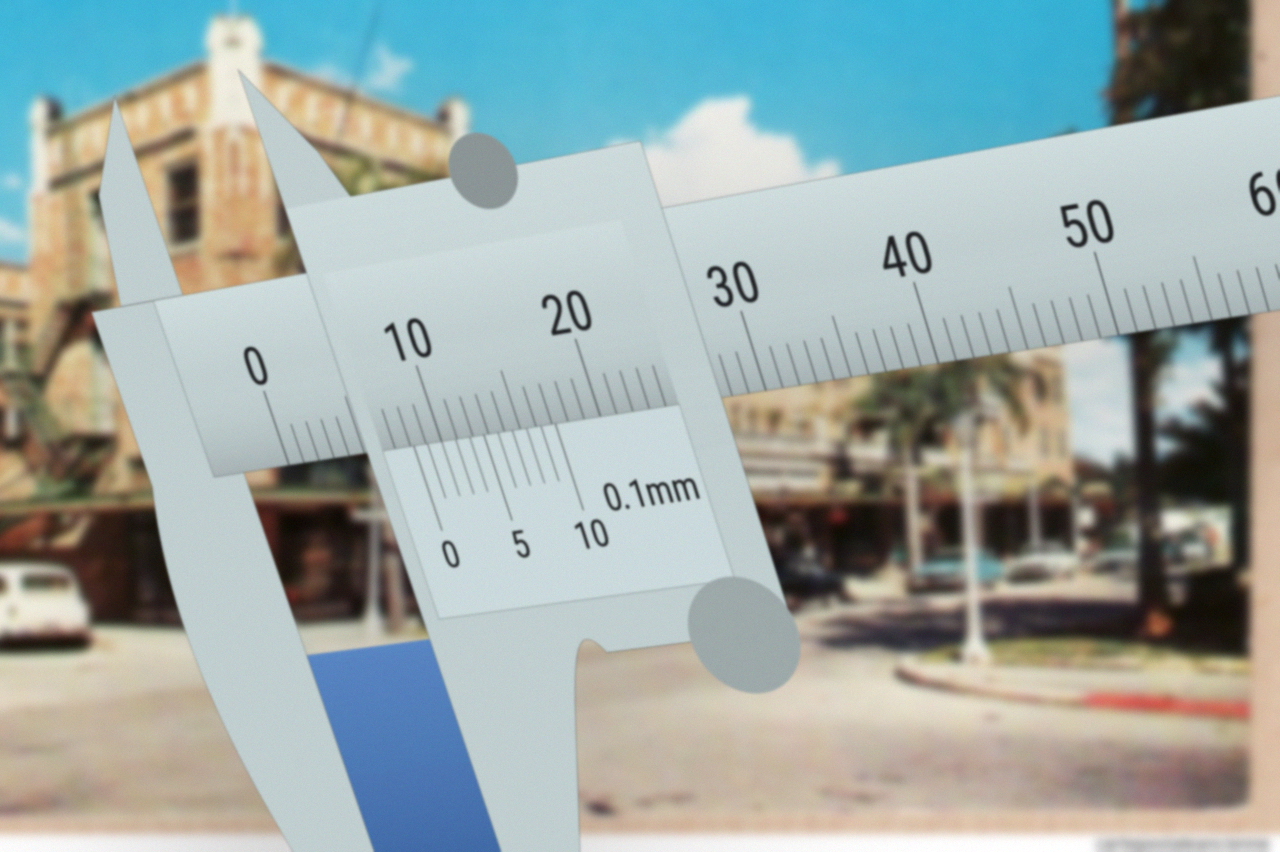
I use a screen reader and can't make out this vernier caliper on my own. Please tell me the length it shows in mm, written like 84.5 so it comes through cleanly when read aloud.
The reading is 8.2
